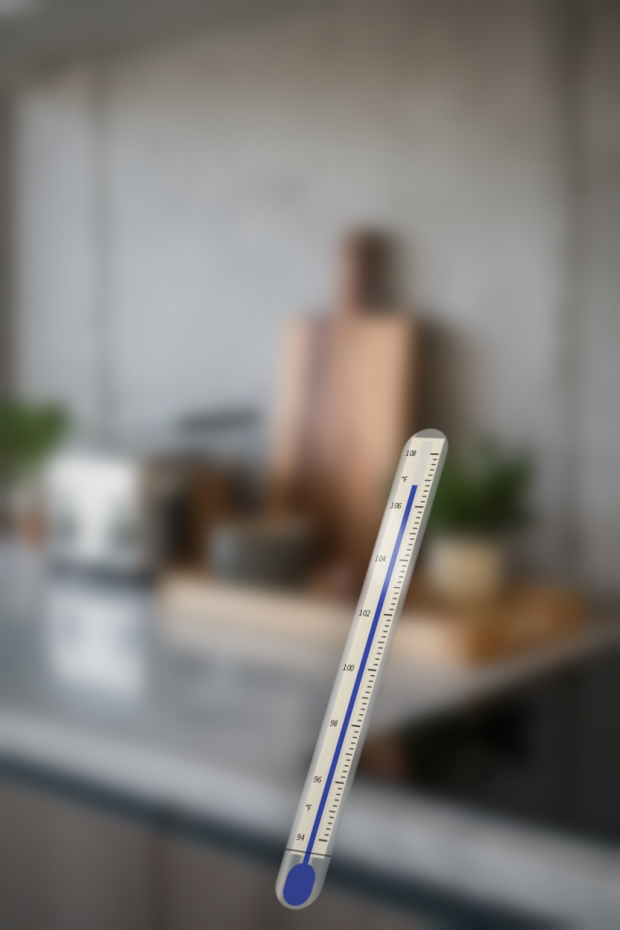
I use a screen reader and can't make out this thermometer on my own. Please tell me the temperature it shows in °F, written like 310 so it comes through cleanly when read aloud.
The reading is 106.8
